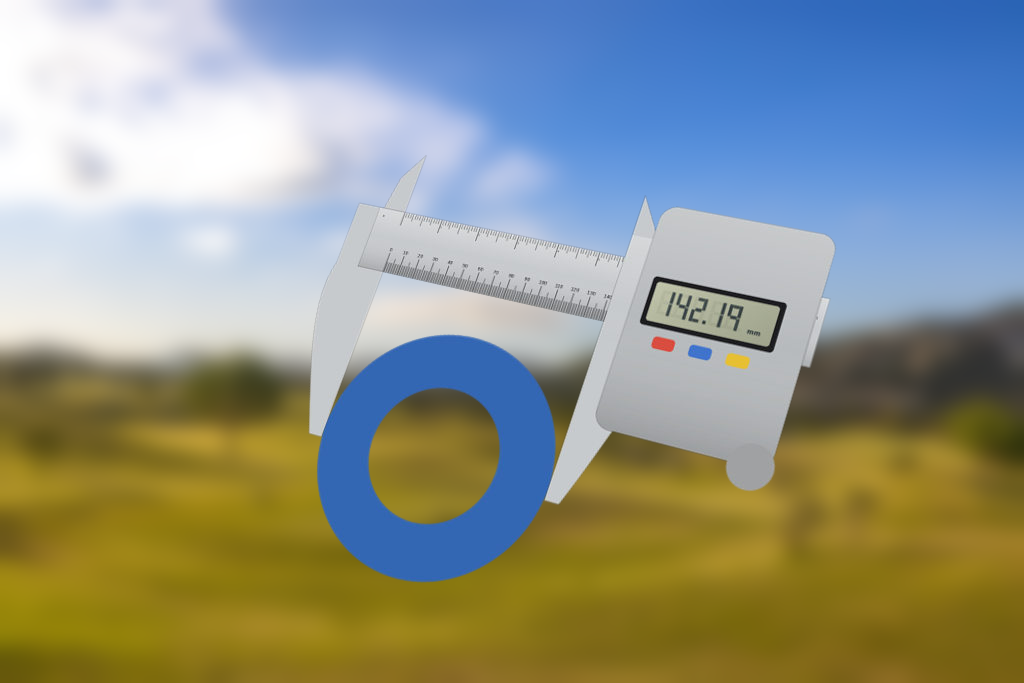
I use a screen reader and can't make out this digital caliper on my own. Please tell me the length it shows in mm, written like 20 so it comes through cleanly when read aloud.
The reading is 142.19
